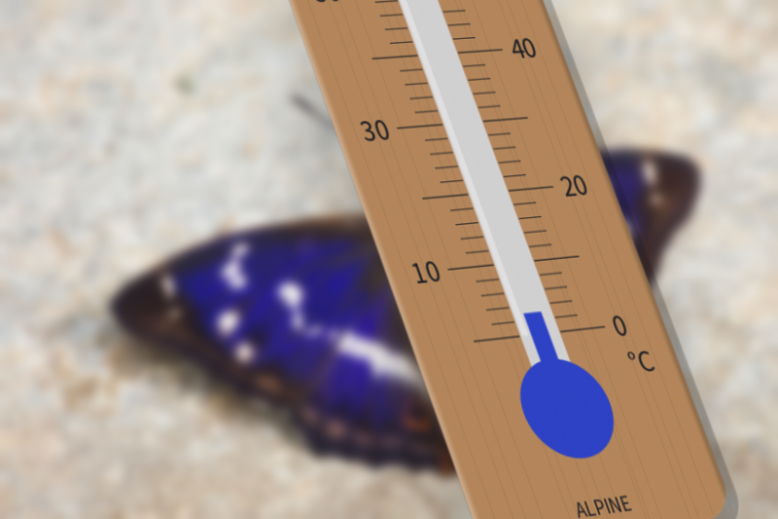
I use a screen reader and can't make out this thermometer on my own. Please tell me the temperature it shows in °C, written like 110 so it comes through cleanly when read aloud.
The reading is 3
